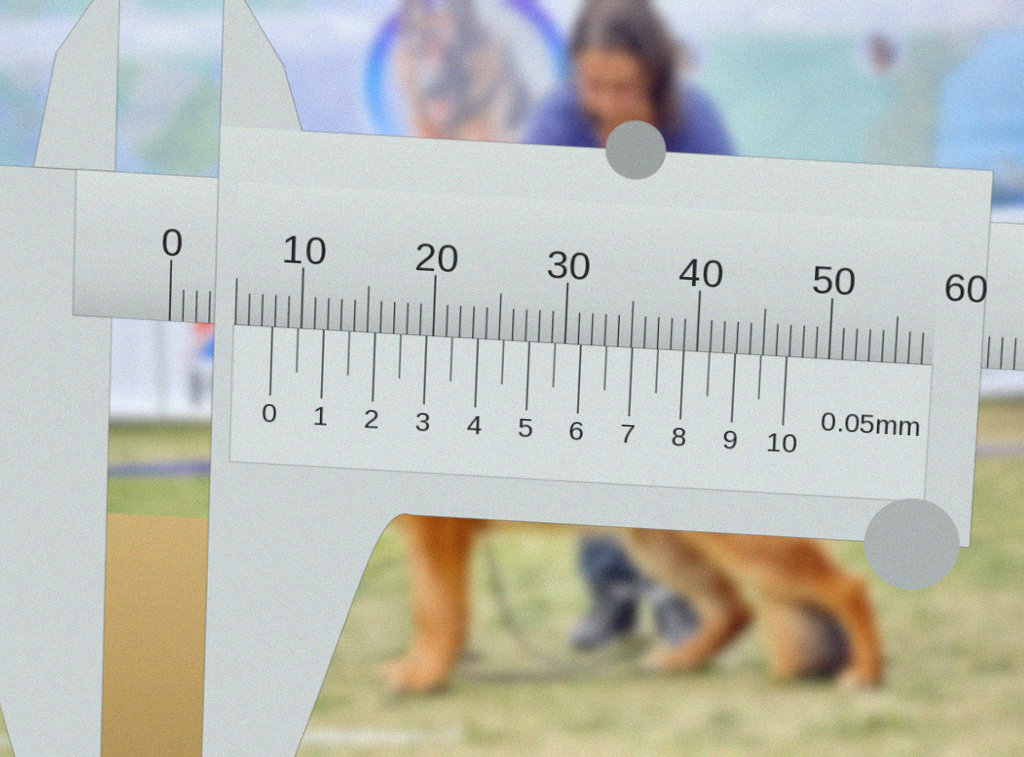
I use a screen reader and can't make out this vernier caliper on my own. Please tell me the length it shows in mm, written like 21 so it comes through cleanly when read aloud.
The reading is 7.8
